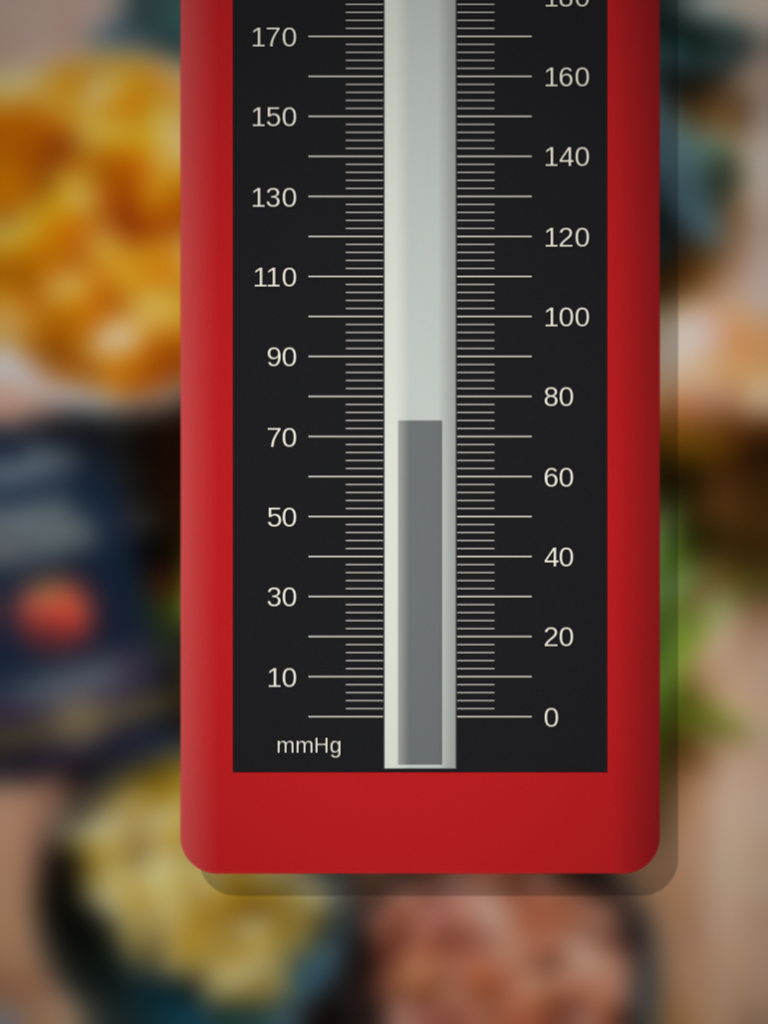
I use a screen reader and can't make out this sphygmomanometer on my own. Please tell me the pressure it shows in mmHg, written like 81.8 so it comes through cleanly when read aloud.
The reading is 74
